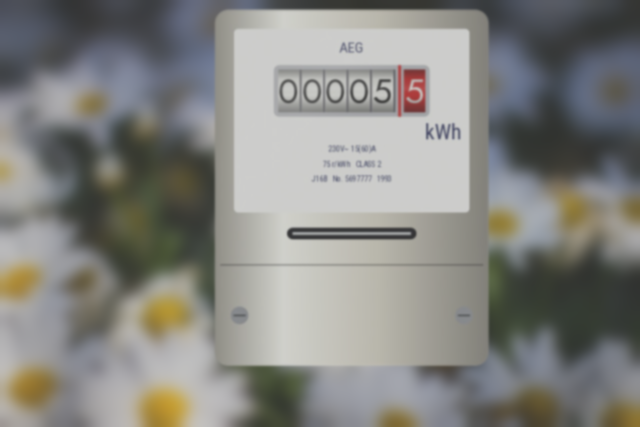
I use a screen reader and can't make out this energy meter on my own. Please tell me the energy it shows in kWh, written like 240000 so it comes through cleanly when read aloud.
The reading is 5.5
